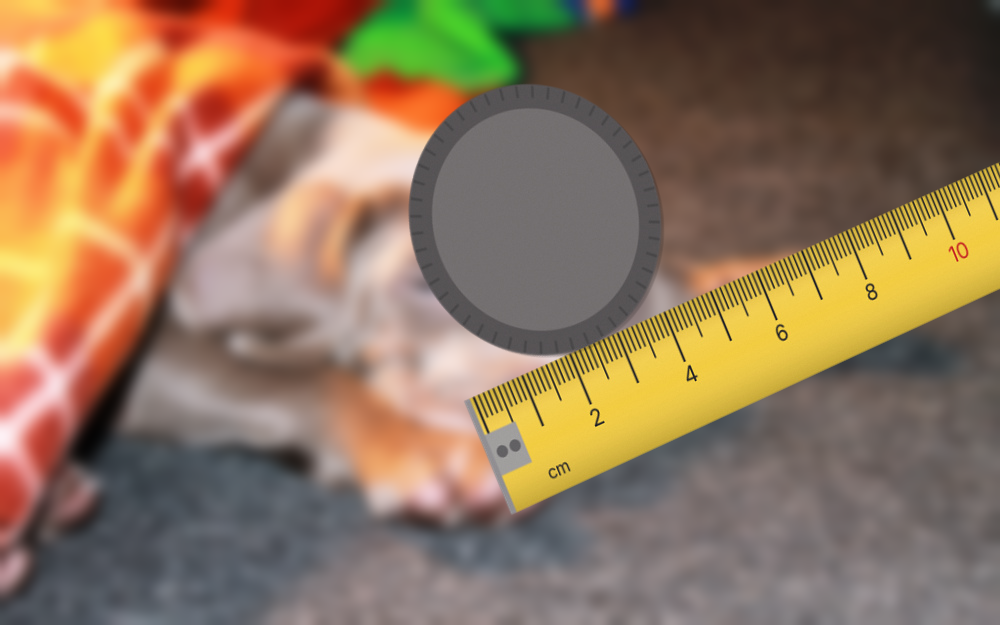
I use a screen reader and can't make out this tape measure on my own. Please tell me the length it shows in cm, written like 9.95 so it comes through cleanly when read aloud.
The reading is 4.8
